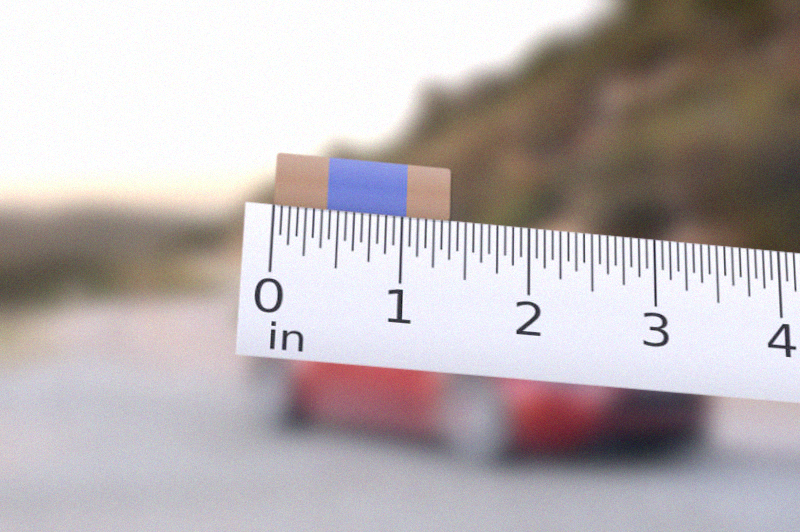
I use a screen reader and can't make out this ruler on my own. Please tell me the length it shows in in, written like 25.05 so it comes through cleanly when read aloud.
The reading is 1.375
